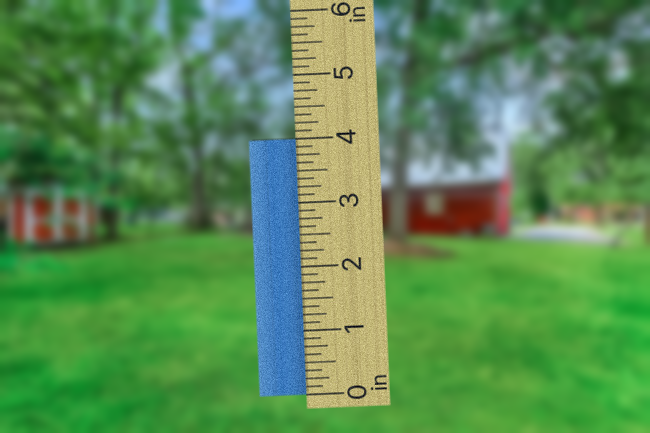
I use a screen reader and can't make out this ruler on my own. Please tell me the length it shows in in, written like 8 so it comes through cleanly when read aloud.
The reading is 4
